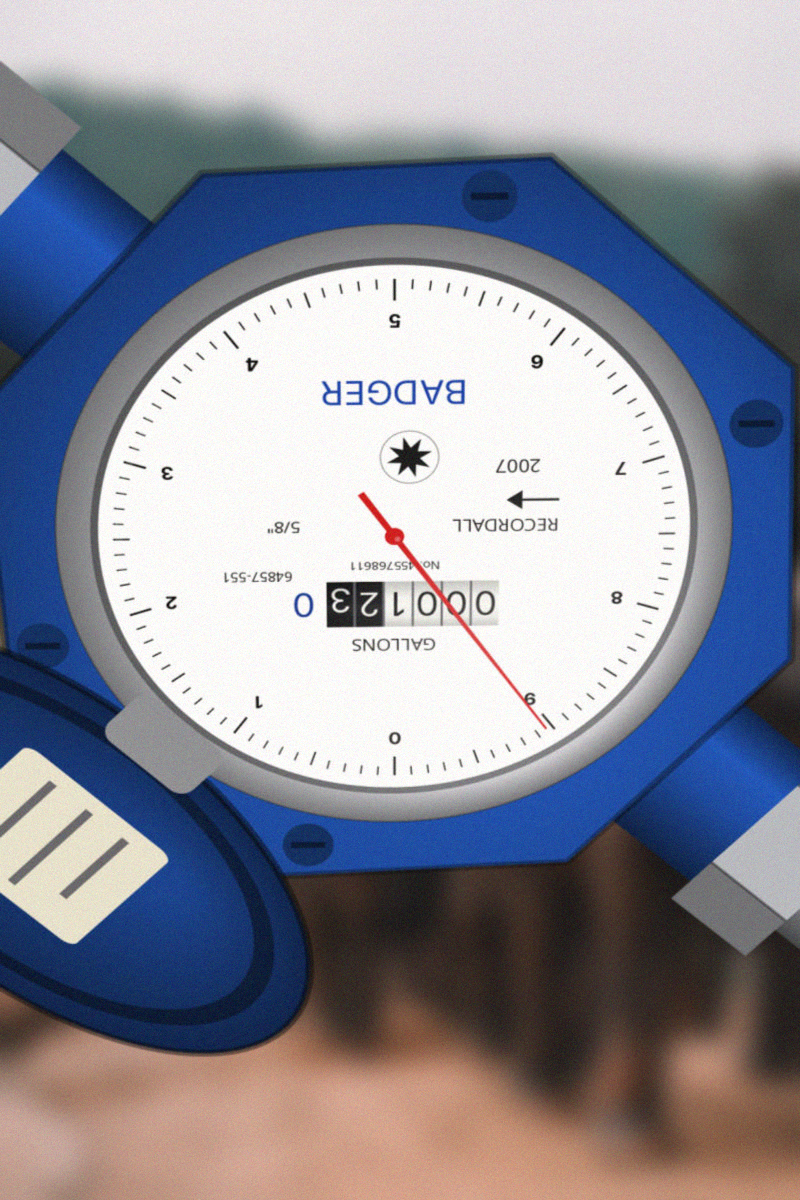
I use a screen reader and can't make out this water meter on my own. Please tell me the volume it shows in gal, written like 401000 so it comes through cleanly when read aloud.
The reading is 1229.0
